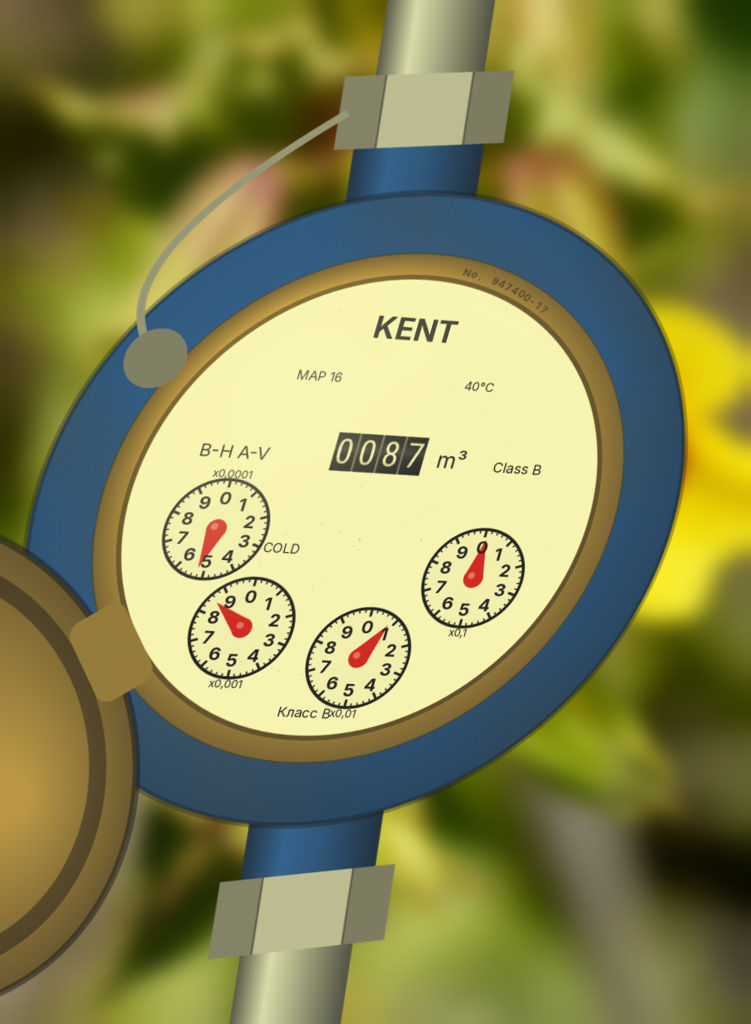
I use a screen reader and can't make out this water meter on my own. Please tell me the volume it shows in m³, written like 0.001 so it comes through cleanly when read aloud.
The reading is 87.0085
